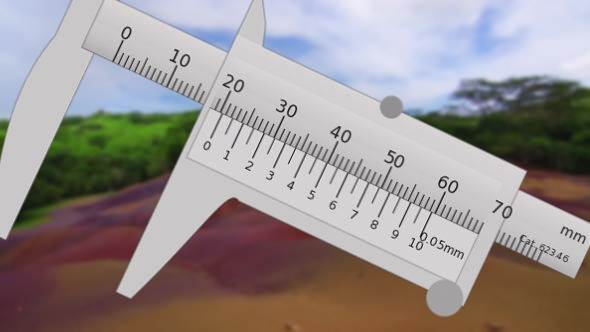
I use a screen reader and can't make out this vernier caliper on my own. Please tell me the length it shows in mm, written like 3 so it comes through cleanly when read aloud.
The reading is 20.4
